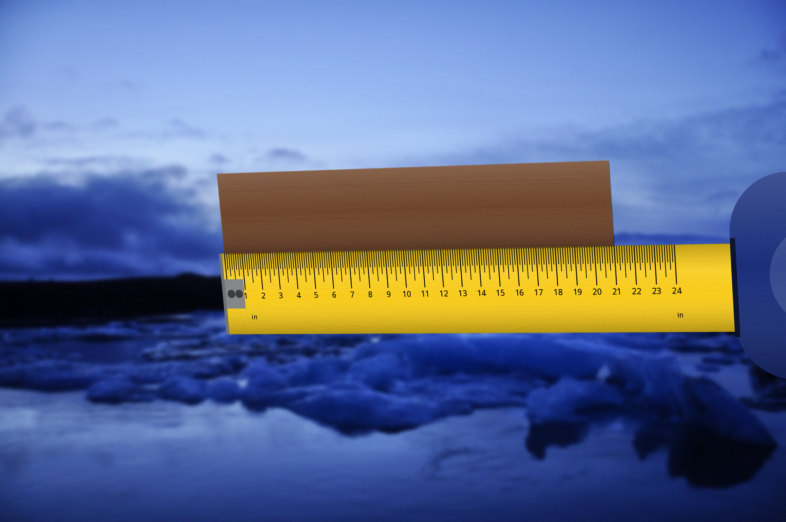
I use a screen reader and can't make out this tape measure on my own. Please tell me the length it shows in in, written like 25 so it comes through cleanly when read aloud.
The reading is 21
